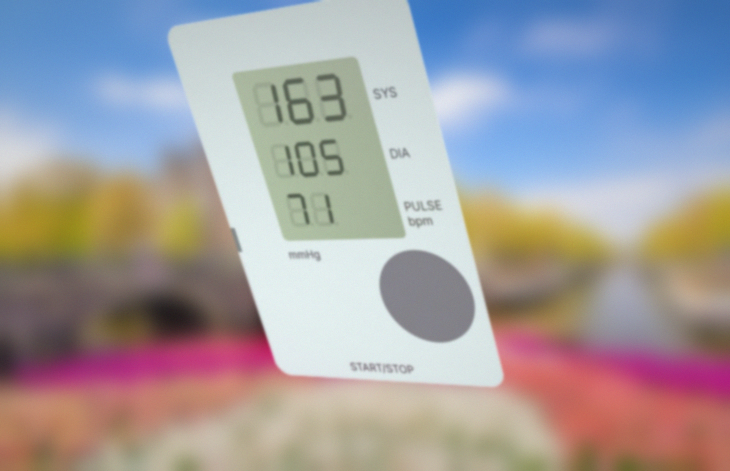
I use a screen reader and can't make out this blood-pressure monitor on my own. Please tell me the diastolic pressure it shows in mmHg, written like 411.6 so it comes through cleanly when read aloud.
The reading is 105
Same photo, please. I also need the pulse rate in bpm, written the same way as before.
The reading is 71
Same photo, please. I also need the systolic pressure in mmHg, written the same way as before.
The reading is 163
